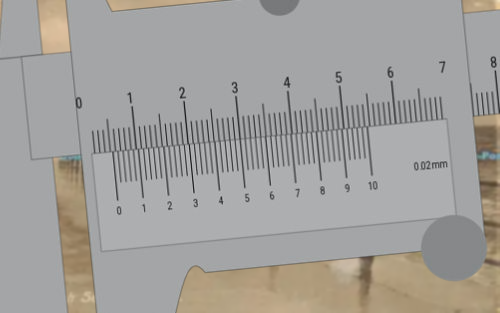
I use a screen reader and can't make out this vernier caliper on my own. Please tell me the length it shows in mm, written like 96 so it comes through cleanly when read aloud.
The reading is 5.5
